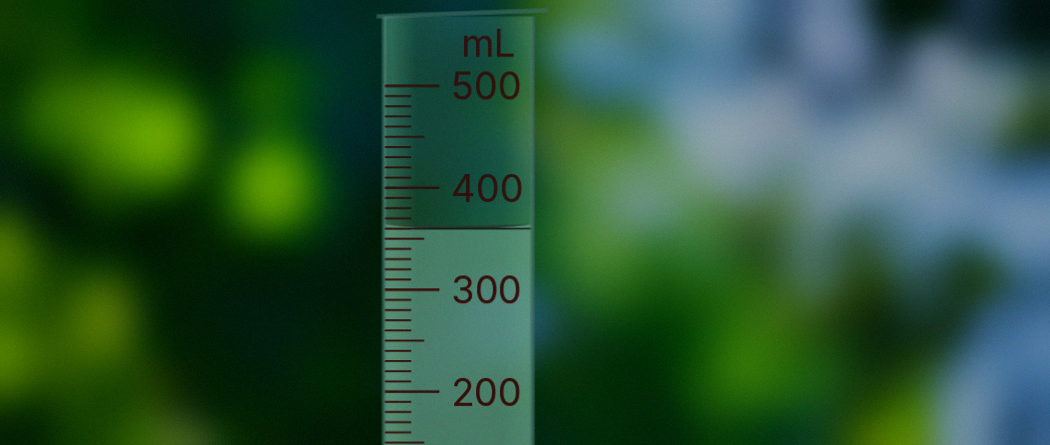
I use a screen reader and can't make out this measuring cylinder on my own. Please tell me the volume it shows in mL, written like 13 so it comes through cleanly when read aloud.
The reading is 360
